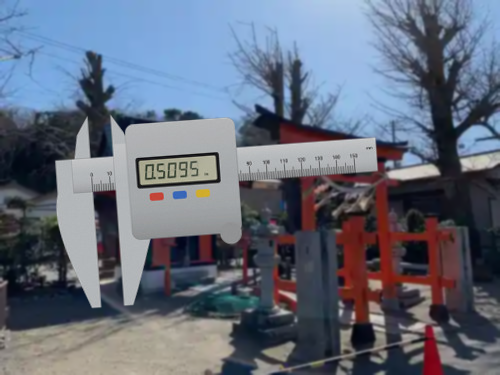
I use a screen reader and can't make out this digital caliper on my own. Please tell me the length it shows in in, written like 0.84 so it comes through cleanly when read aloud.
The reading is 0.5095
